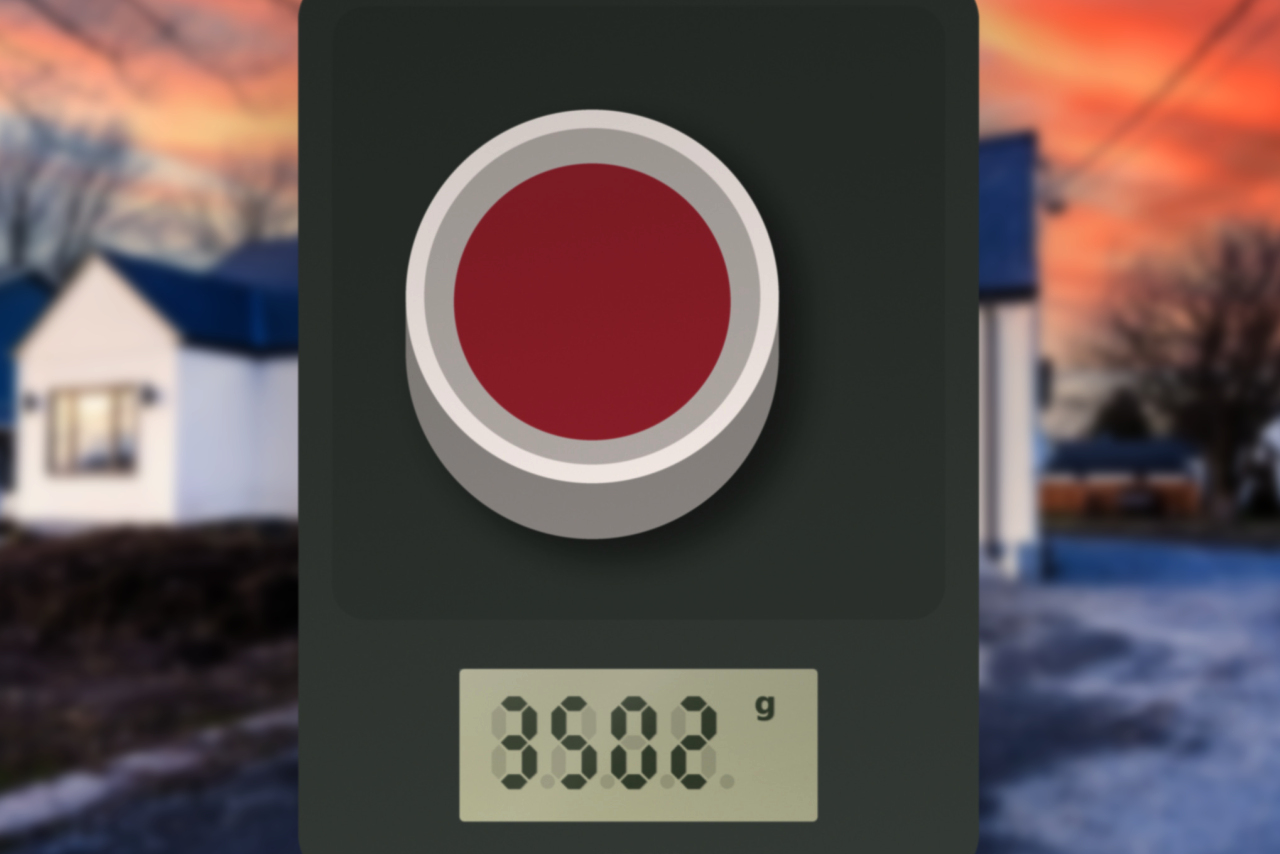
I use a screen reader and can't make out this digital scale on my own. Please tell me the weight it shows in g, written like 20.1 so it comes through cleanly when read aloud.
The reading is 3502
